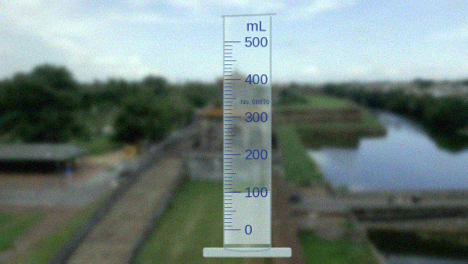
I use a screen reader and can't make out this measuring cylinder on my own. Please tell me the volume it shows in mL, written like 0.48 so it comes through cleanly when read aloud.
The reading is 100
